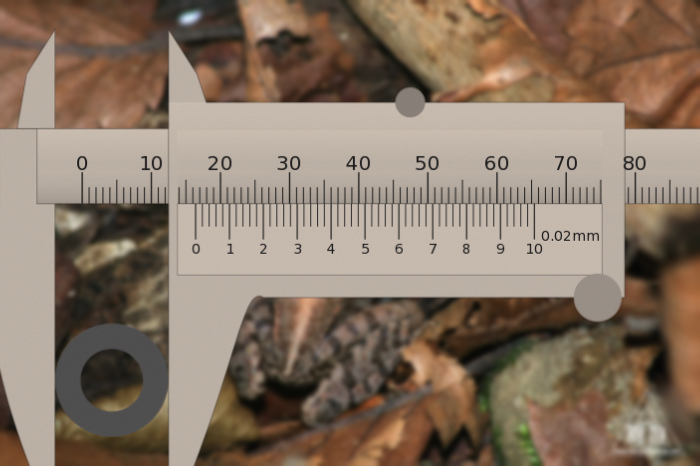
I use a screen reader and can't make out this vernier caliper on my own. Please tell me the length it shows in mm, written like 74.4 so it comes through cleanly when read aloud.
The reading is 16.4
